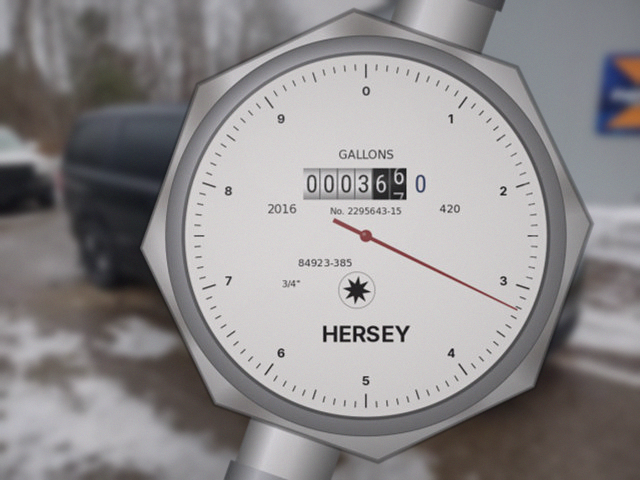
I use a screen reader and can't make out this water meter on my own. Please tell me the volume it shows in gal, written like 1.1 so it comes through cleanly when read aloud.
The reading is 3663.2
